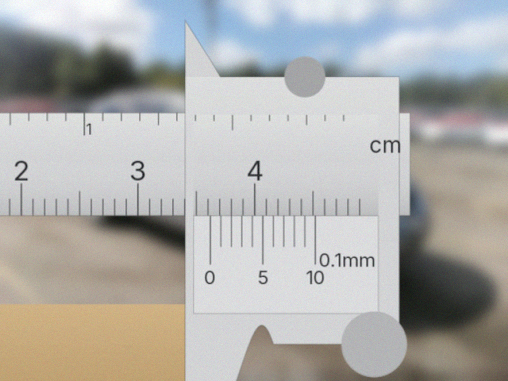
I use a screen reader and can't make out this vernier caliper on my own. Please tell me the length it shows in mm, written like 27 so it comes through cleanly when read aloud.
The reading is 36.2
